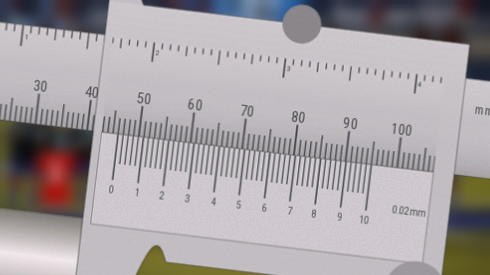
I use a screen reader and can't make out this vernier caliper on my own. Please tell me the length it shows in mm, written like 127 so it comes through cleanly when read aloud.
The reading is 46.0
